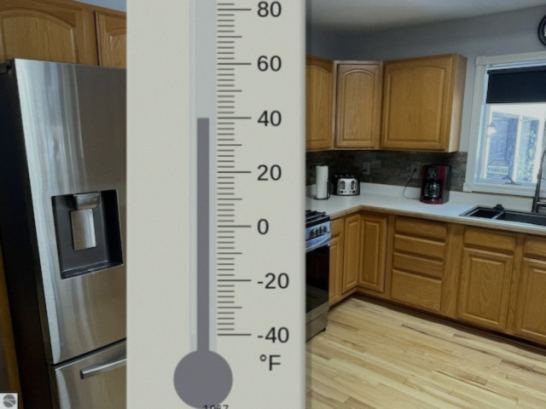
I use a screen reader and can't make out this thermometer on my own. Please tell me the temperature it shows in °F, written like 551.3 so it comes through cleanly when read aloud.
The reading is 40
